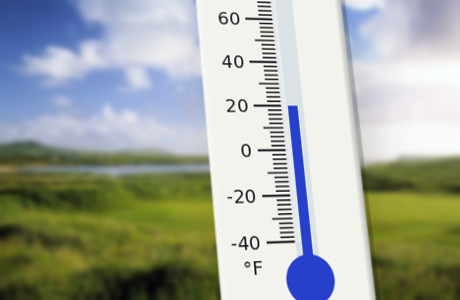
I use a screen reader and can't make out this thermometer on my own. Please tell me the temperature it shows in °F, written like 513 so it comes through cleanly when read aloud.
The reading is 20
